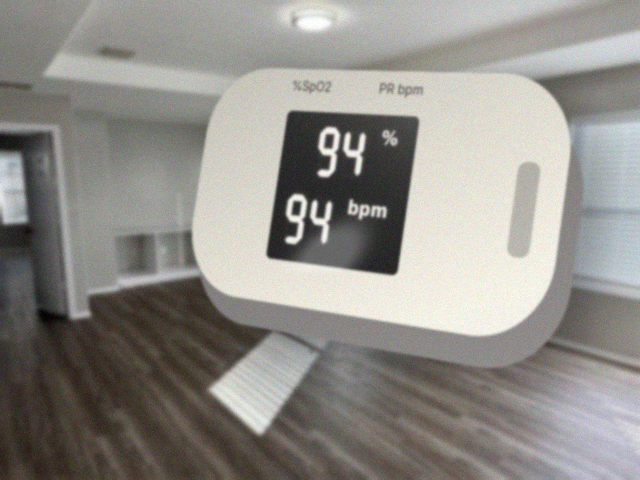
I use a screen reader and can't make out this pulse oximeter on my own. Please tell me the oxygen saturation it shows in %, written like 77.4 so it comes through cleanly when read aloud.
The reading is 94
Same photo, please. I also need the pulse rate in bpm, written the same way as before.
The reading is 94
